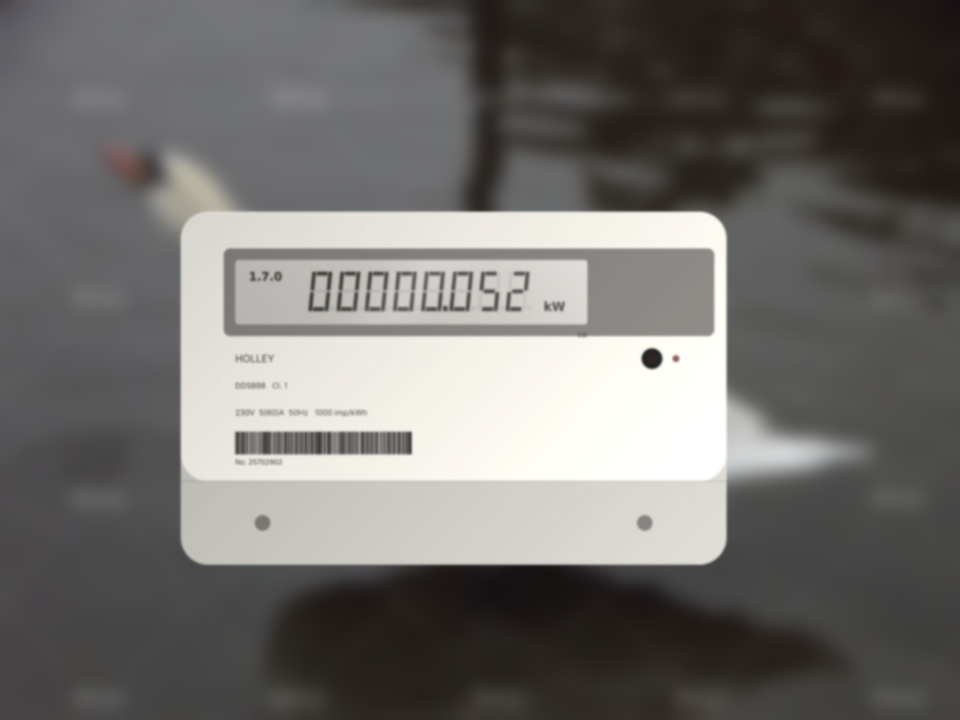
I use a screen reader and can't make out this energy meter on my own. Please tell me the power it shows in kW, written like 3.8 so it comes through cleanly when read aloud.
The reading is 0.052
